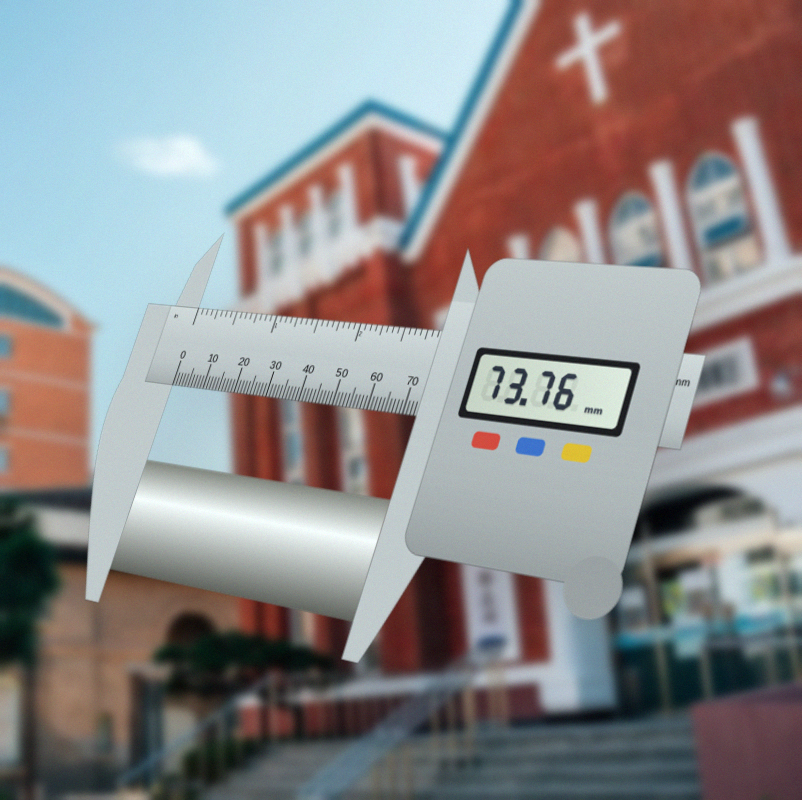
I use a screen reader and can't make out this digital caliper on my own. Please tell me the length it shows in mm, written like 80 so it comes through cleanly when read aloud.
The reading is 73.76
